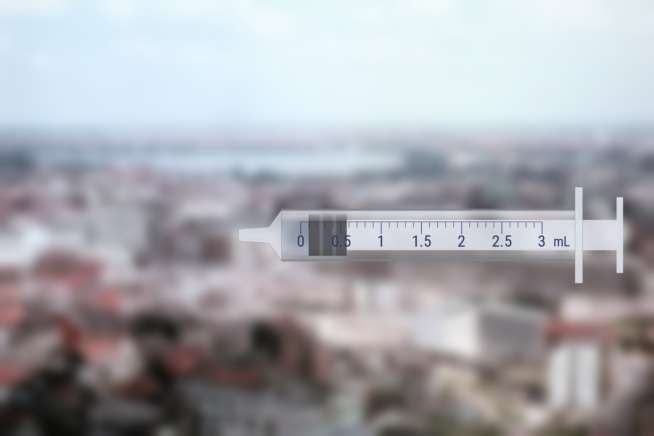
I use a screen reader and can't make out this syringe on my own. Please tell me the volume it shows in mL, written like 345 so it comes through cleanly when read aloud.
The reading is 0.1
